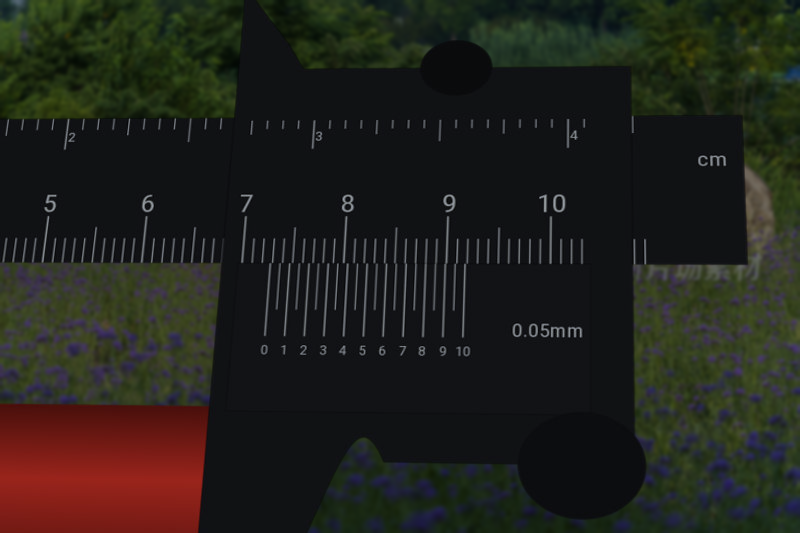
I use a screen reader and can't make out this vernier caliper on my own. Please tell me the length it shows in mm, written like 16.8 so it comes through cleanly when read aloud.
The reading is 72.8
